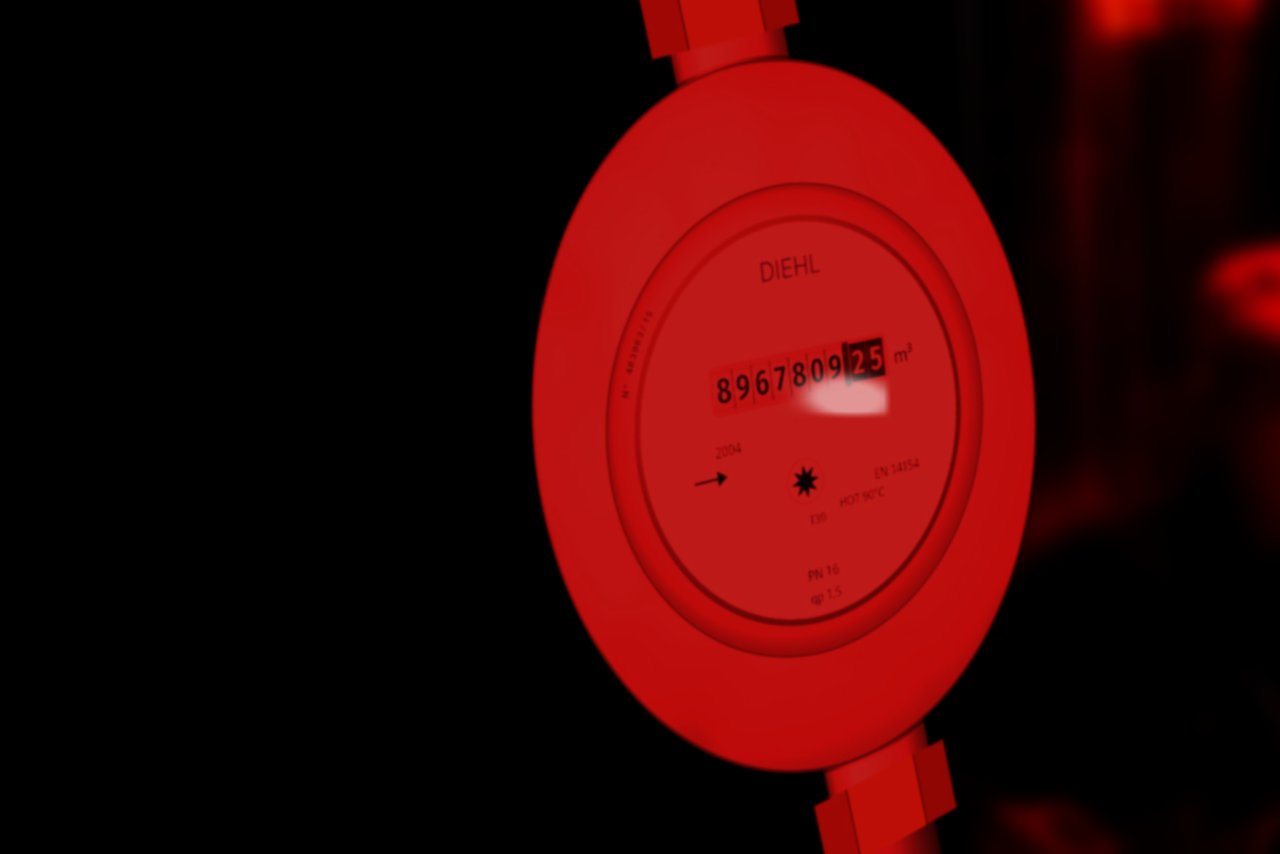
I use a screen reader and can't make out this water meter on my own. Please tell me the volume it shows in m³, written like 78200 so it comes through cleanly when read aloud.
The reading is 8967809.25
